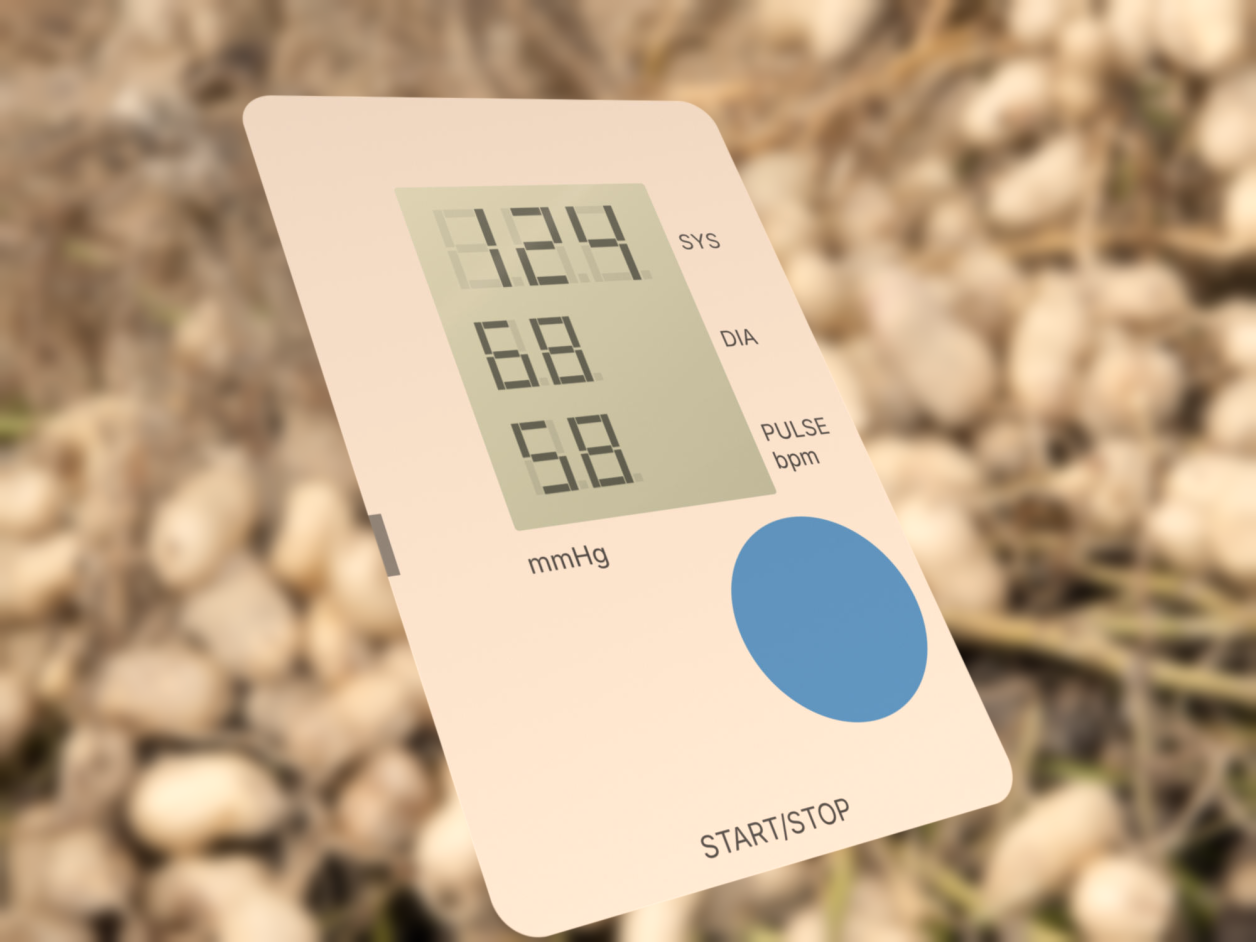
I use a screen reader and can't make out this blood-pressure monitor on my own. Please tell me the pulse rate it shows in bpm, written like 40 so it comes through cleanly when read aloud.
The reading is 58
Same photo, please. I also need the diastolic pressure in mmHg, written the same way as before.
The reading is 68
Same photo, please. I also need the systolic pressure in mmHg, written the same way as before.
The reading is 124
